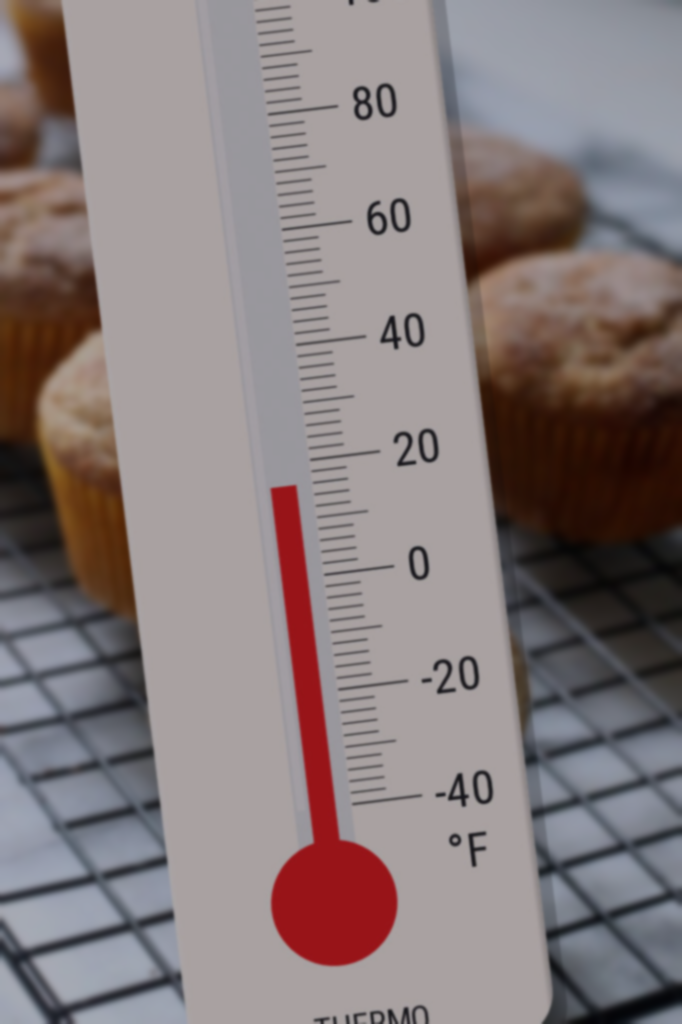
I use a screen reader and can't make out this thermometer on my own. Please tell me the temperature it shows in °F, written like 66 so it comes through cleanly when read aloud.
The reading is 16
